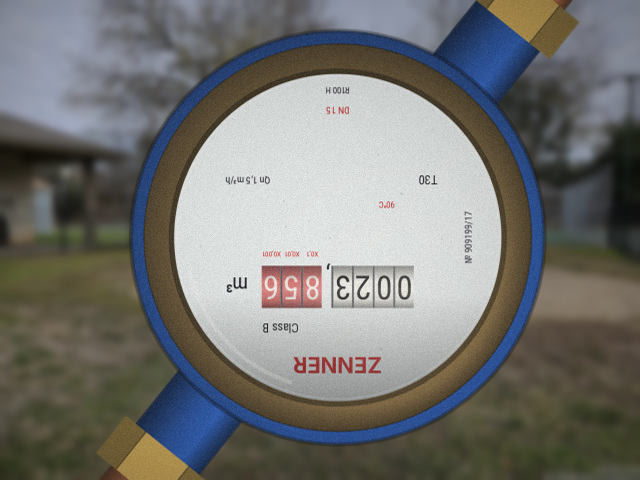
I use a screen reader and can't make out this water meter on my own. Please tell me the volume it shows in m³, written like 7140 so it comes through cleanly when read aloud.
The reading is 23.856
